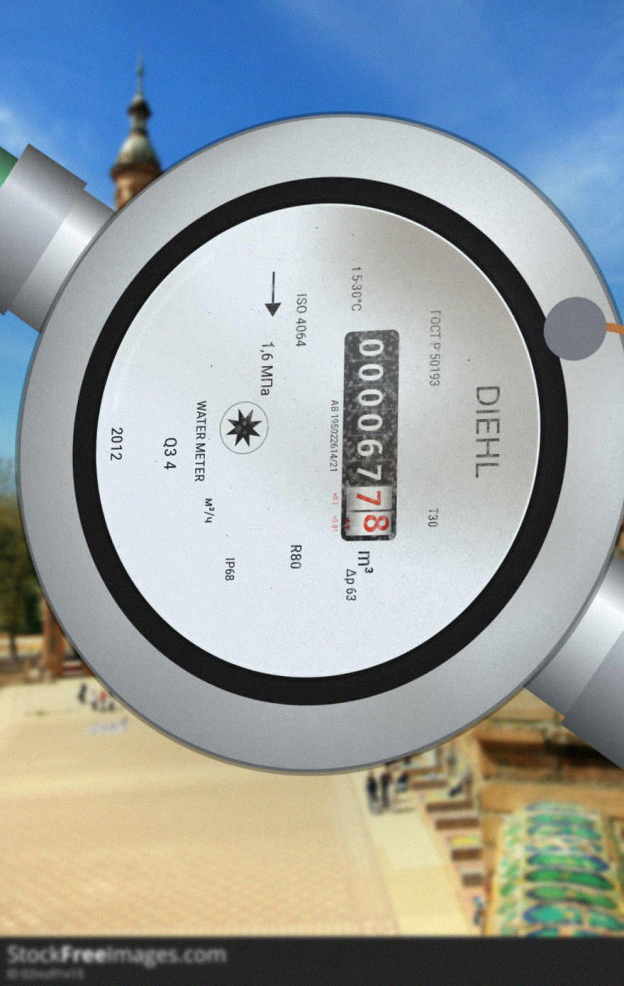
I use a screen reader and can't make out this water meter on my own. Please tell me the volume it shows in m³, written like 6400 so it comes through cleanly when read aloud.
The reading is 67.78
